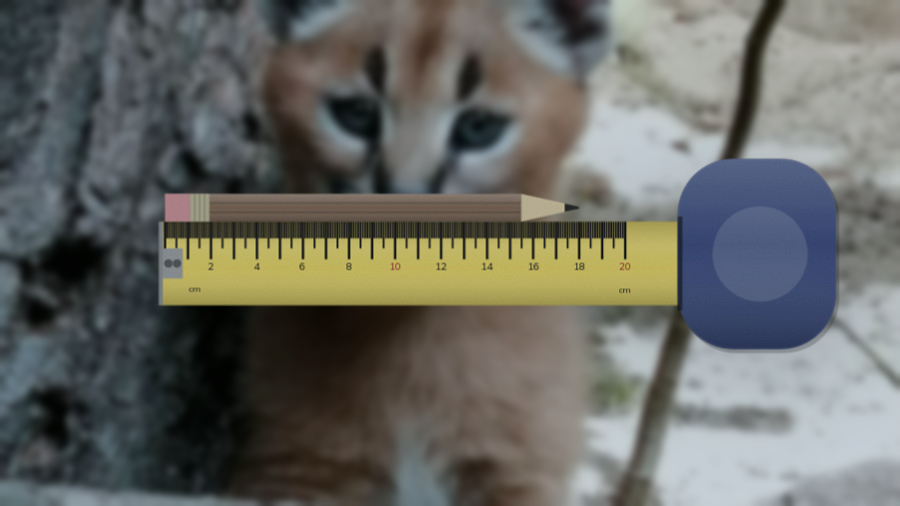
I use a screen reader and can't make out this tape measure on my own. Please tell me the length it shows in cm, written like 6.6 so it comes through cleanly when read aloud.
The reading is 18
